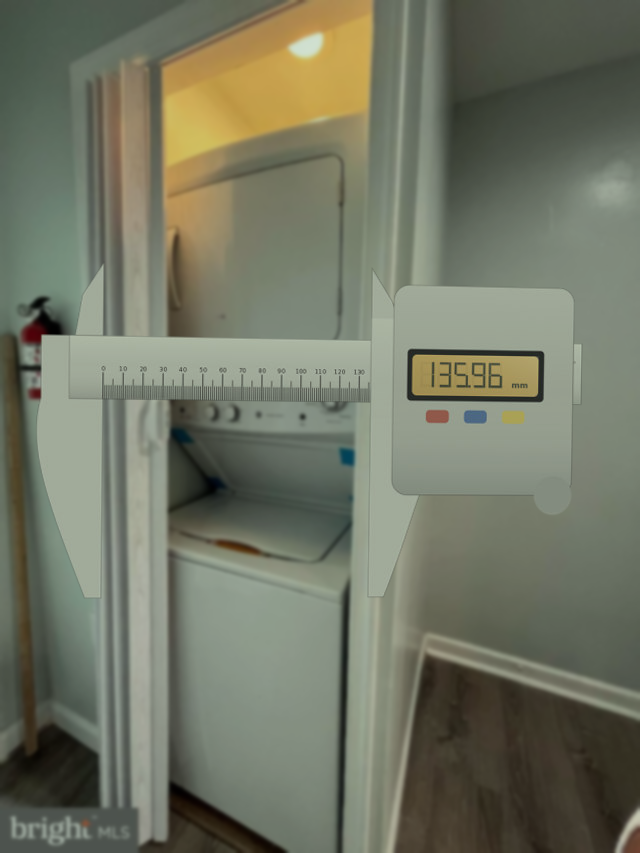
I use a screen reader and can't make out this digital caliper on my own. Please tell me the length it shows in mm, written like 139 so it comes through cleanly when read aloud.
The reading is 135.96
